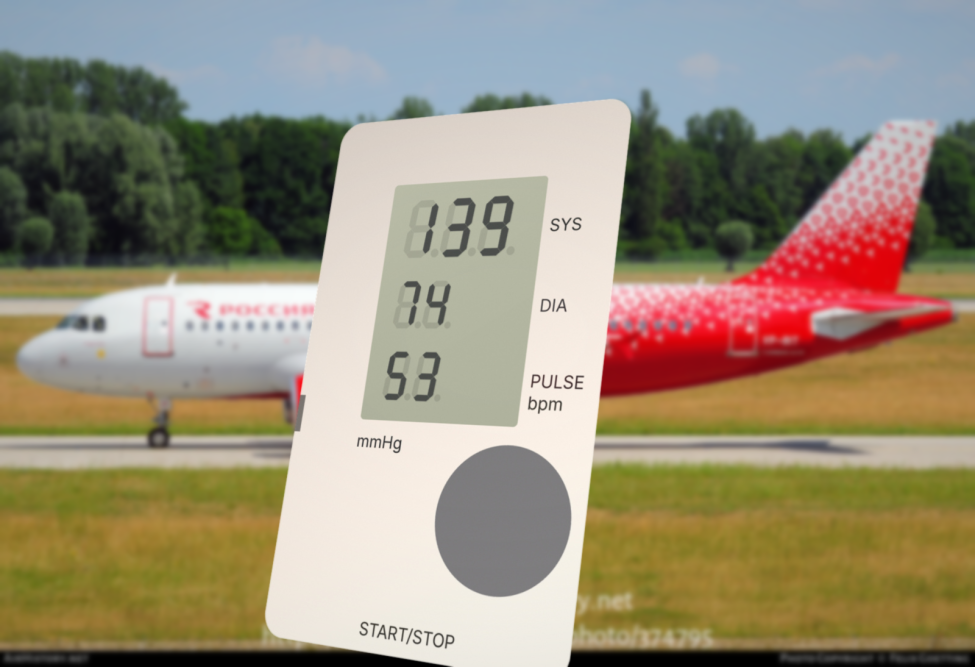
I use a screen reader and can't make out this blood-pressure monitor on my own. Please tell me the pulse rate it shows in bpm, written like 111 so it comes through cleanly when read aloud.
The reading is 53
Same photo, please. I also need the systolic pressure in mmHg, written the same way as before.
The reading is 139
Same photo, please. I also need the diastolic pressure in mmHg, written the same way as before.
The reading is 74
